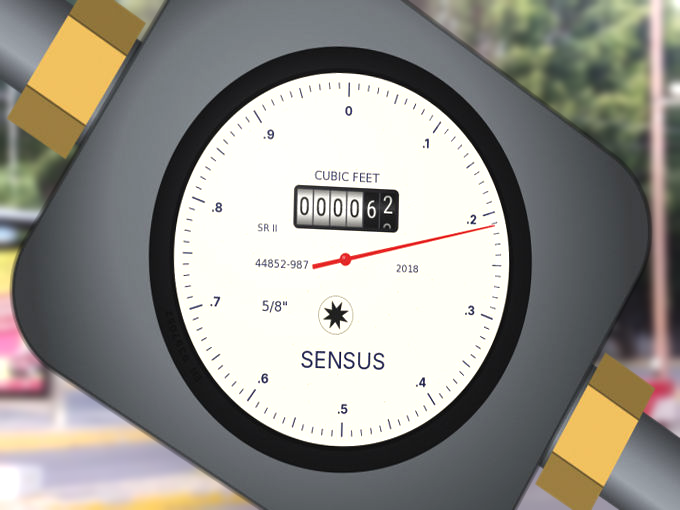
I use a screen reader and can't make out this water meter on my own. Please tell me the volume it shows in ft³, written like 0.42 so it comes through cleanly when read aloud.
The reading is 62.21
